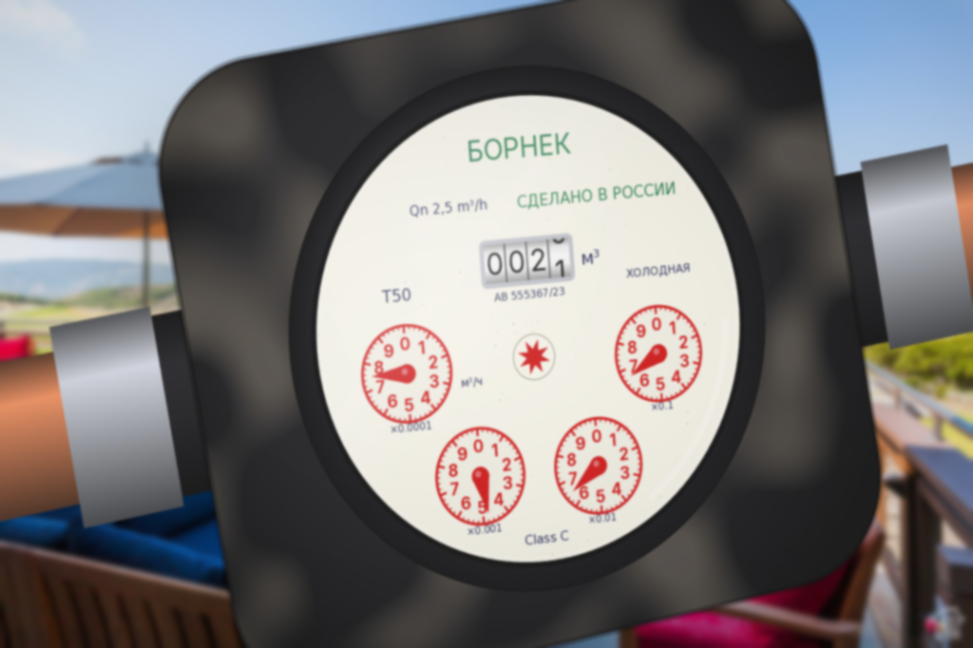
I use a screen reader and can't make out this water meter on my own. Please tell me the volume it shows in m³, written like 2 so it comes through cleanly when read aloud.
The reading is 20.6647
